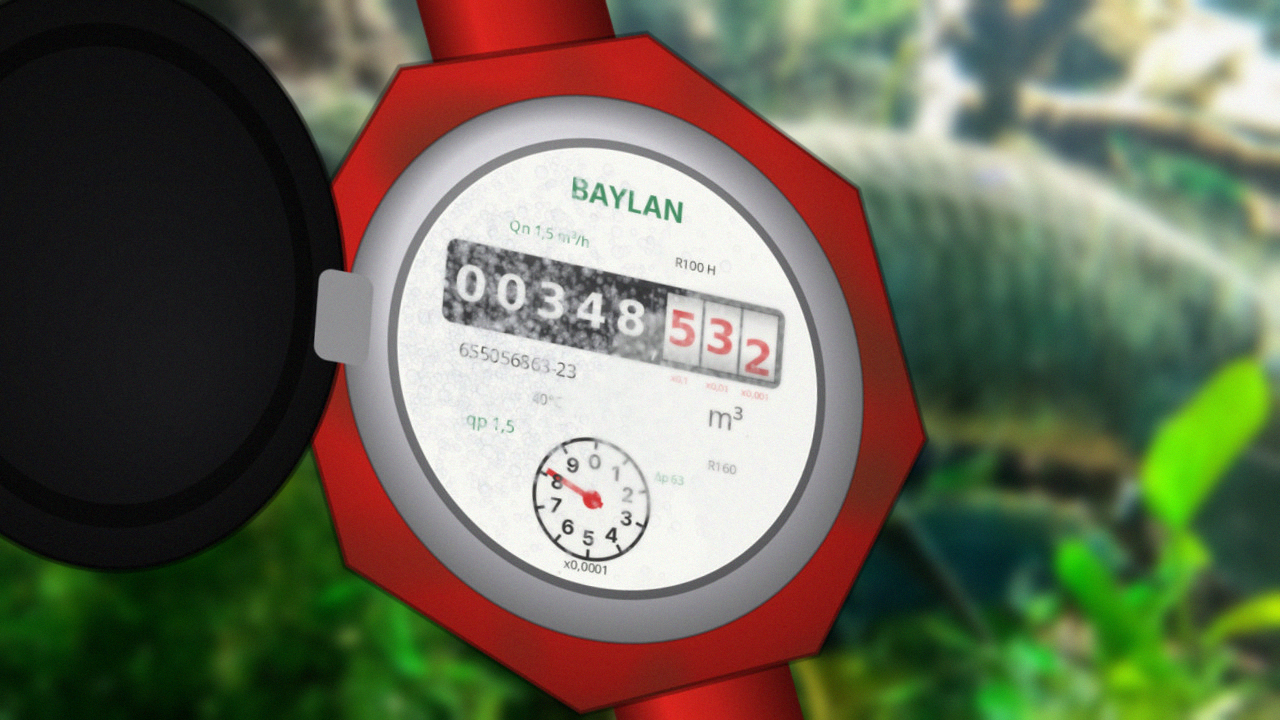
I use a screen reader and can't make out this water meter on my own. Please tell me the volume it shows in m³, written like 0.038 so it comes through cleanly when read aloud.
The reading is 348.5318
